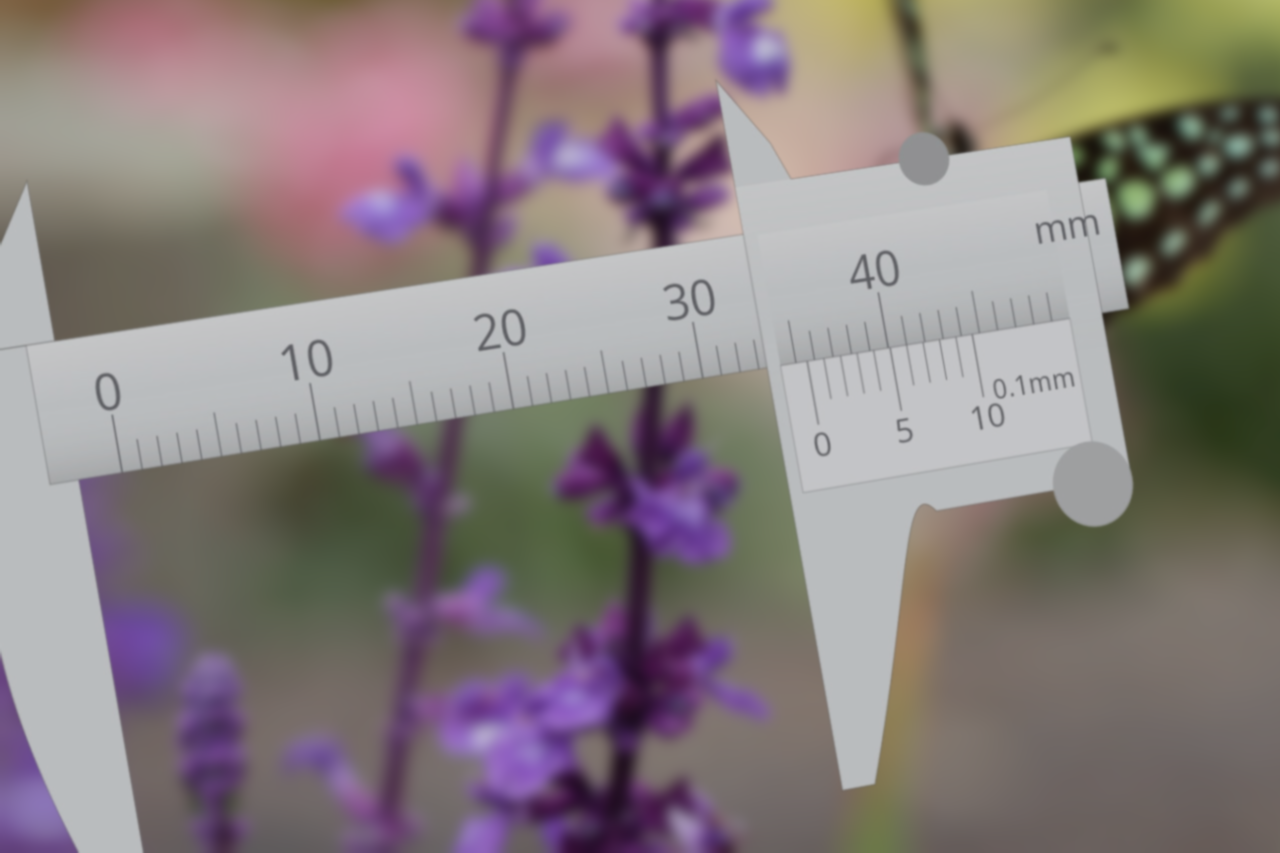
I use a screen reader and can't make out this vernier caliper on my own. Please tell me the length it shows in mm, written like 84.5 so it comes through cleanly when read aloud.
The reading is 35.6
